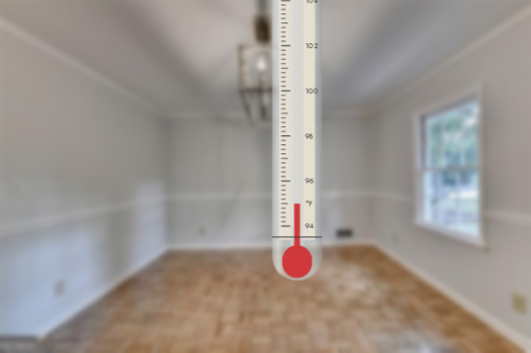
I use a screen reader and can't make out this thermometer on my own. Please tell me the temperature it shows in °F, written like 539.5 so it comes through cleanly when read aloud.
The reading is 95
